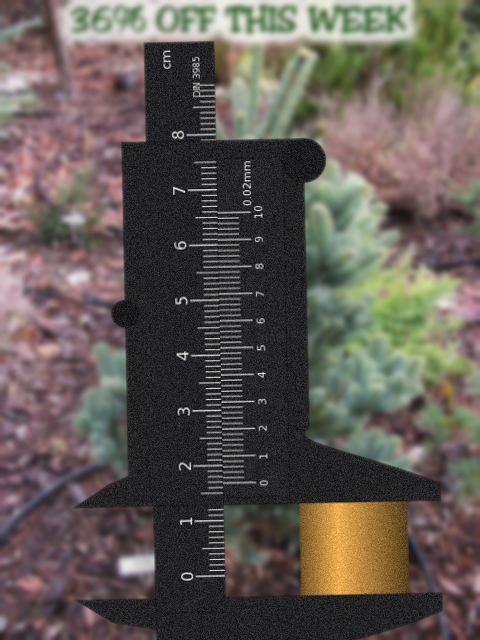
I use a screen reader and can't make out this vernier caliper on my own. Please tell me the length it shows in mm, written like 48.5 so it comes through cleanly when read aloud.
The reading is 16.8
